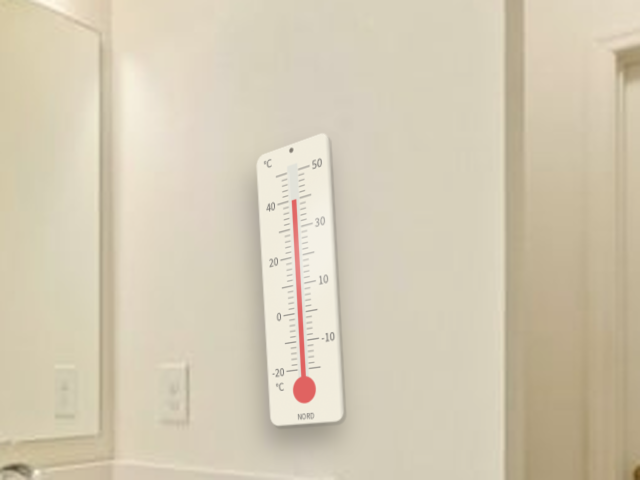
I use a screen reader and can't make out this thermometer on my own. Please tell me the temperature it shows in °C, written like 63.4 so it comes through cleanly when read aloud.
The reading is 40
